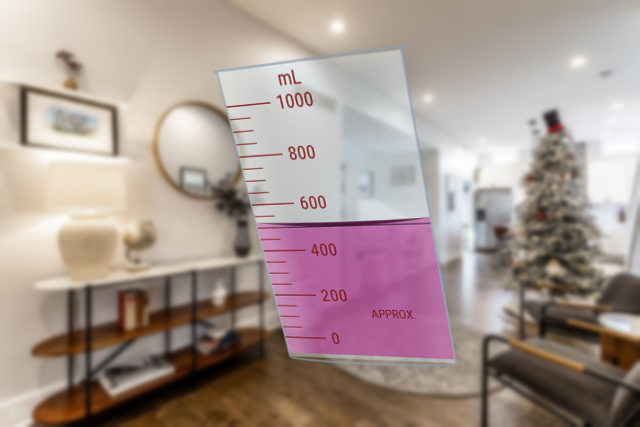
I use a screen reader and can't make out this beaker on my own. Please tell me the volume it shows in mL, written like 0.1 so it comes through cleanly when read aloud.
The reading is 500
